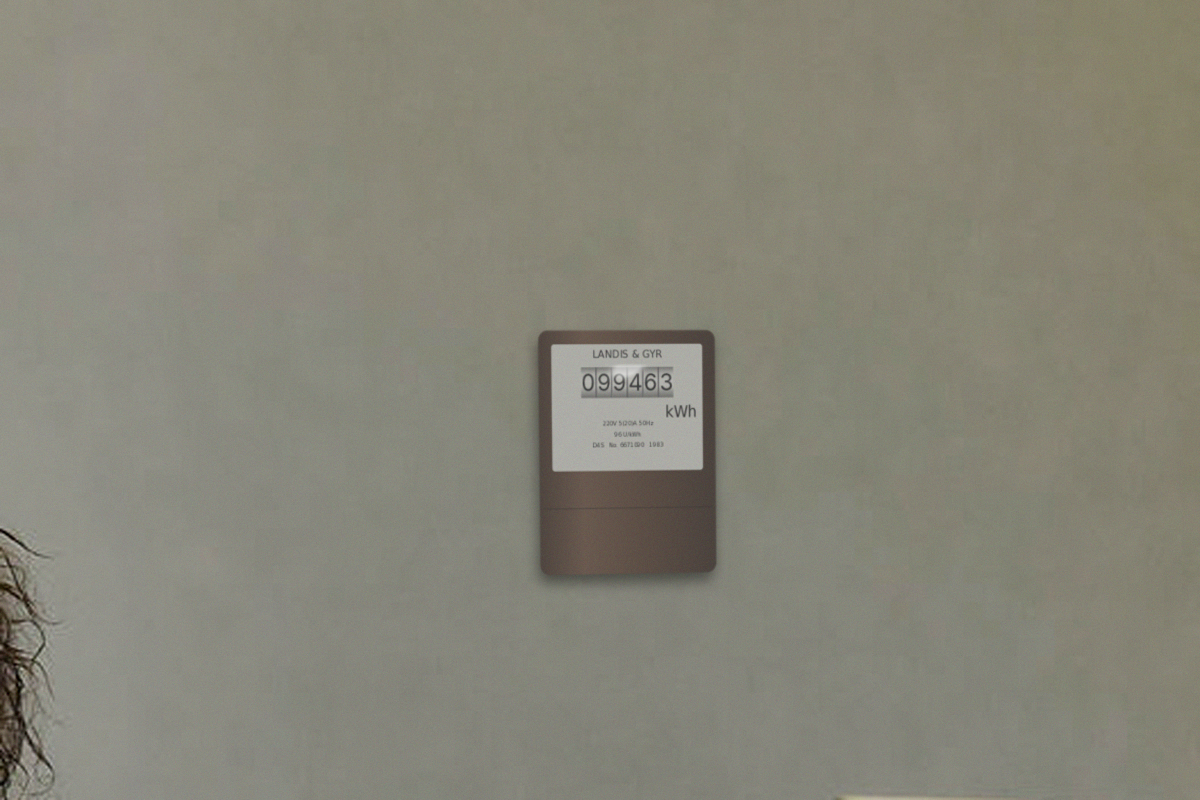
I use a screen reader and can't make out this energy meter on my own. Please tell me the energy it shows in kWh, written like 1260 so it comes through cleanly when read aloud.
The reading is 99463
